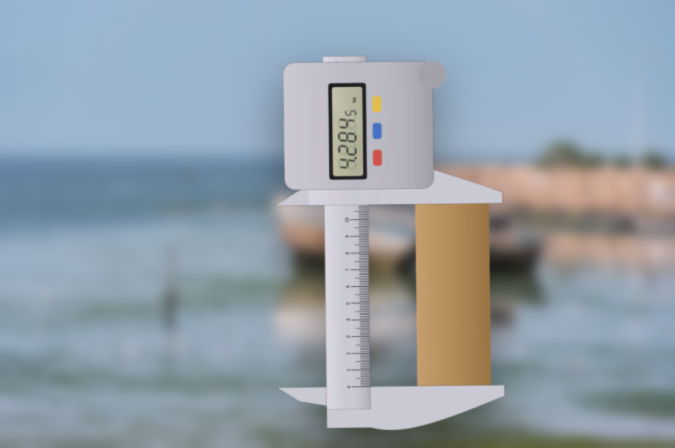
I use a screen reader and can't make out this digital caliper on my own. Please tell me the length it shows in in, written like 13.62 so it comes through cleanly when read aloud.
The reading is 4.2845
